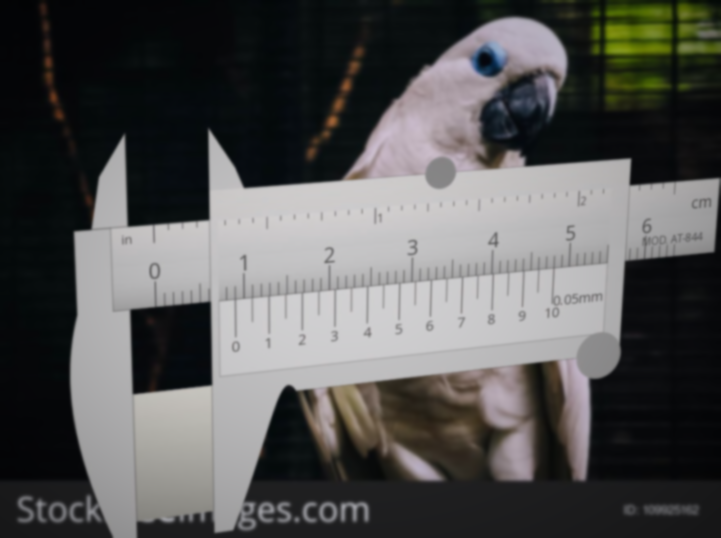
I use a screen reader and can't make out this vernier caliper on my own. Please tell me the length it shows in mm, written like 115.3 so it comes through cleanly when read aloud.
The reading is 9.0
